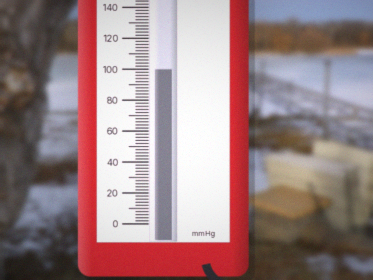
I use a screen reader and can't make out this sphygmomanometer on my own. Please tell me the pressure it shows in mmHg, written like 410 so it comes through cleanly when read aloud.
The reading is 100
